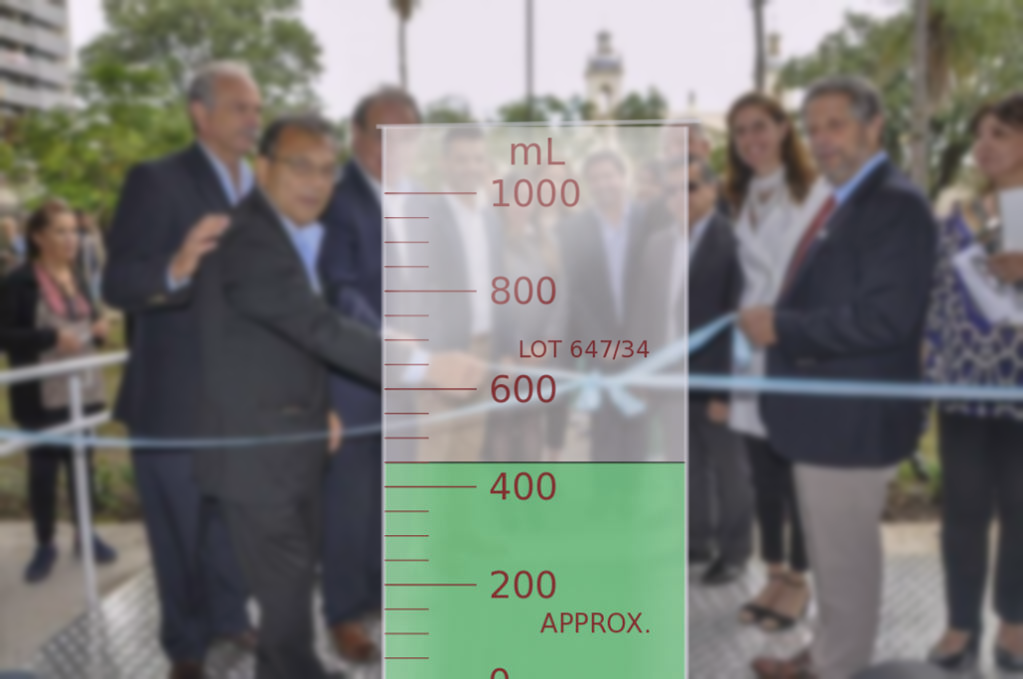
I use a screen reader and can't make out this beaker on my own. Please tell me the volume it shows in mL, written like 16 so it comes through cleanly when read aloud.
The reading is 450
